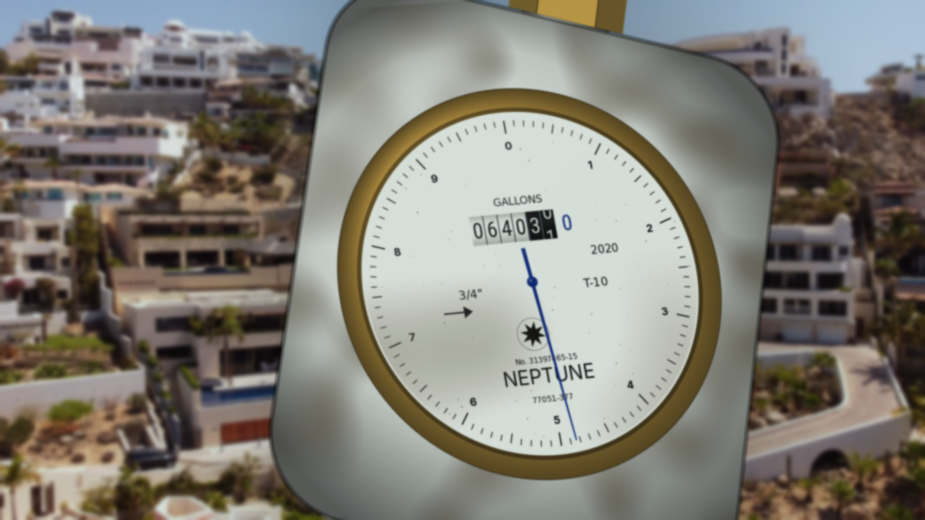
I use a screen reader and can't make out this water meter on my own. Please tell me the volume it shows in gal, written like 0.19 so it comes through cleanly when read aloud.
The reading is 640304.8
